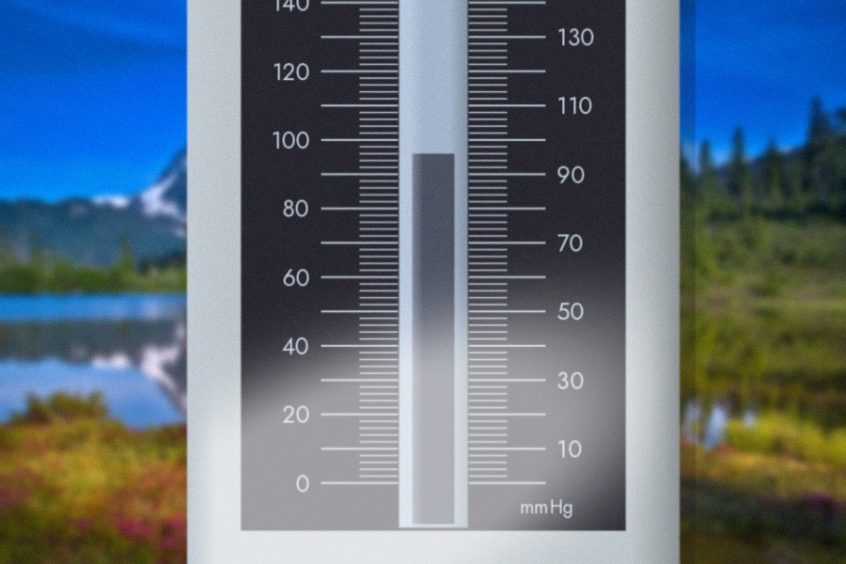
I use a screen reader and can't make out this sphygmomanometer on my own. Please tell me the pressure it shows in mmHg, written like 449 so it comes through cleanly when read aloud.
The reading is 96
